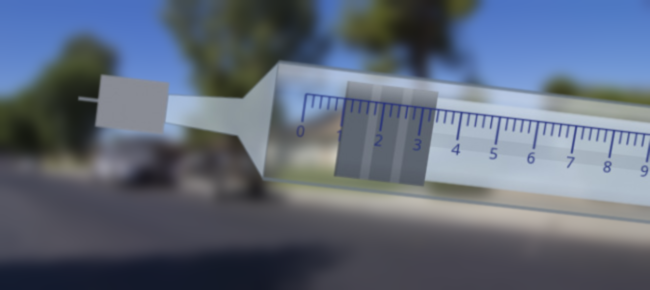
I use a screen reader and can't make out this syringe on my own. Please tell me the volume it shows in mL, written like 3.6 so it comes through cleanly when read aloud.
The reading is 1
